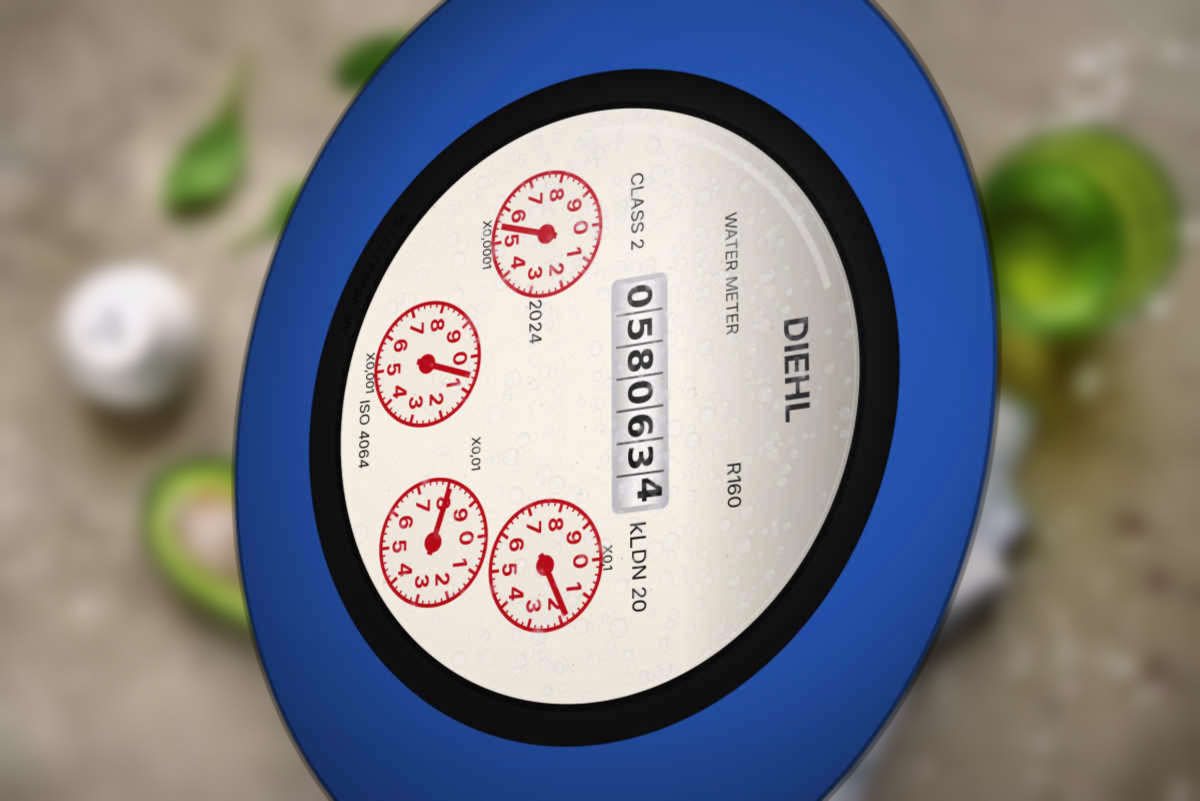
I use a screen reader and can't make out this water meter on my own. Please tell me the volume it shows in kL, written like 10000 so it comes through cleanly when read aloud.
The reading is 580634.1805
